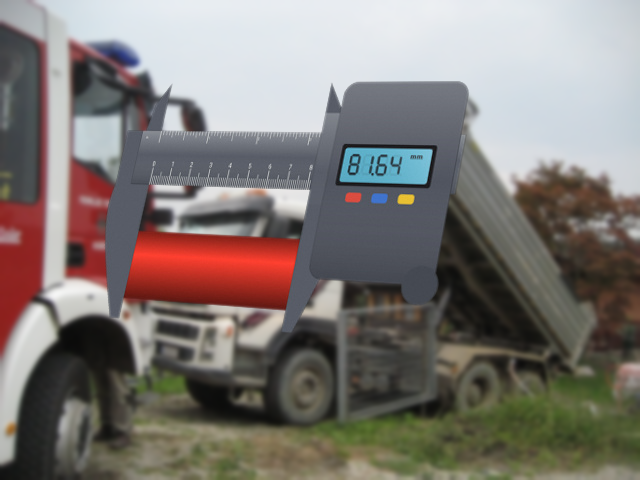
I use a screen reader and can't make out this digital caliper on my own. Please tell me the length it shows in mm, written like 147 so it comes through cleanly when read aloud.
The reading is 81.64
